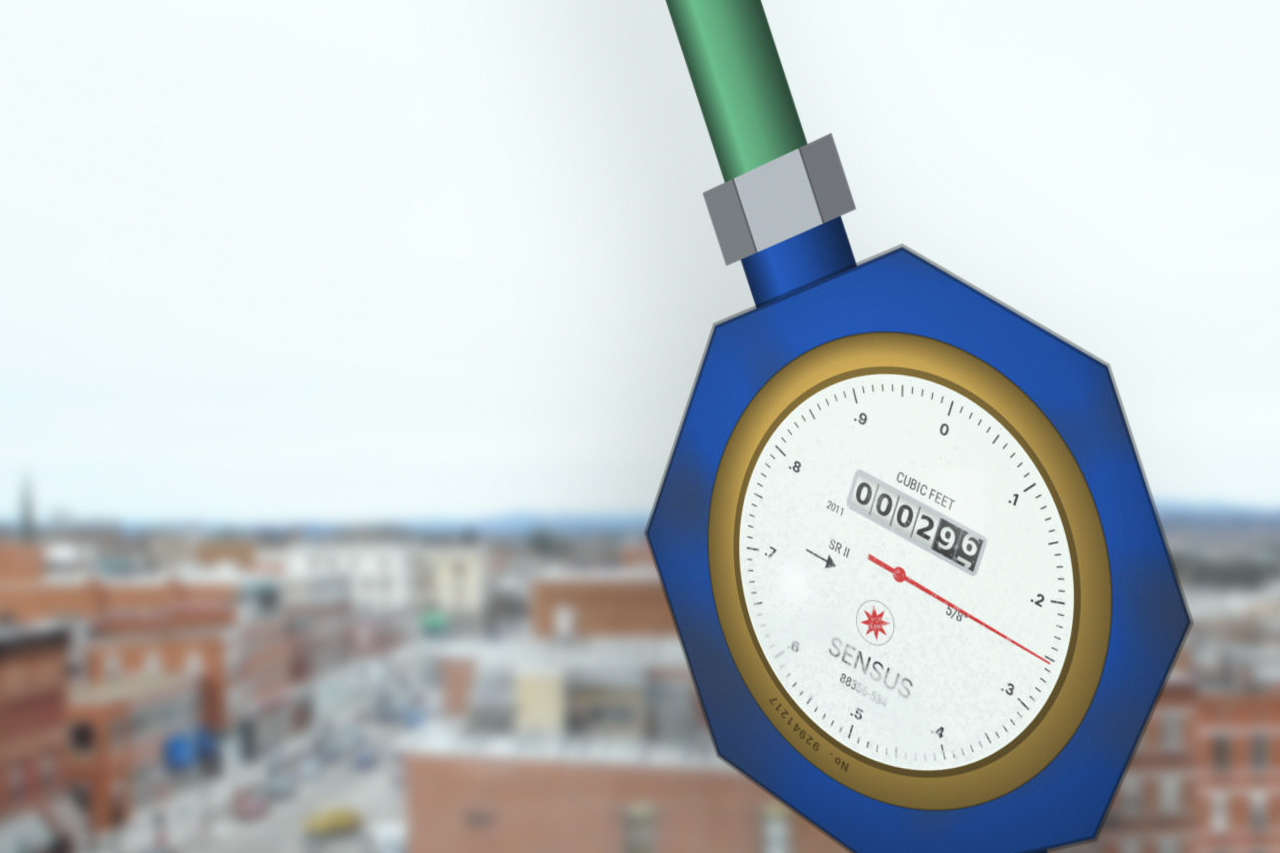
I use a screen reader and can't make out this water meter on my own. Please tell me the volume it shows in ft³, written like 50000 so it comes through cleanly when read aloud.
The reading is 296.25
